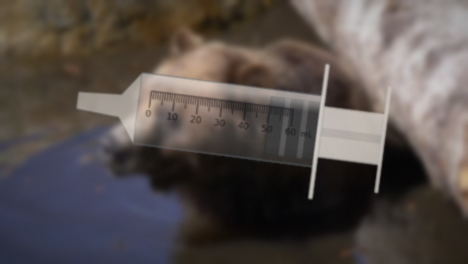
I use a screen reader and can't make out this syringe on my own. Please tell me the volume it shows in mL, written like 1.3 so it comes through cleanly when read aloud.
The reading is 50
